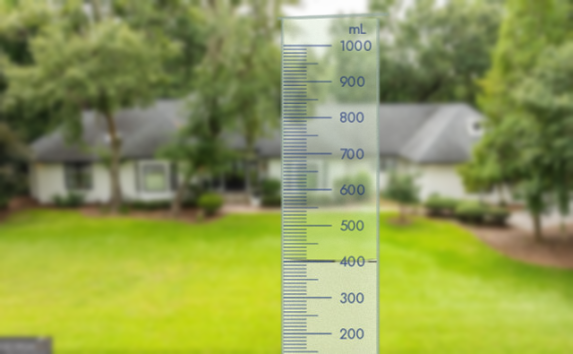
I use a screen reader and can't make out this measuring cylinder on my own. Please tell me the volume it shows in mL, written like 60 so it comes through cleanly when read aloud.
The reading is 400
